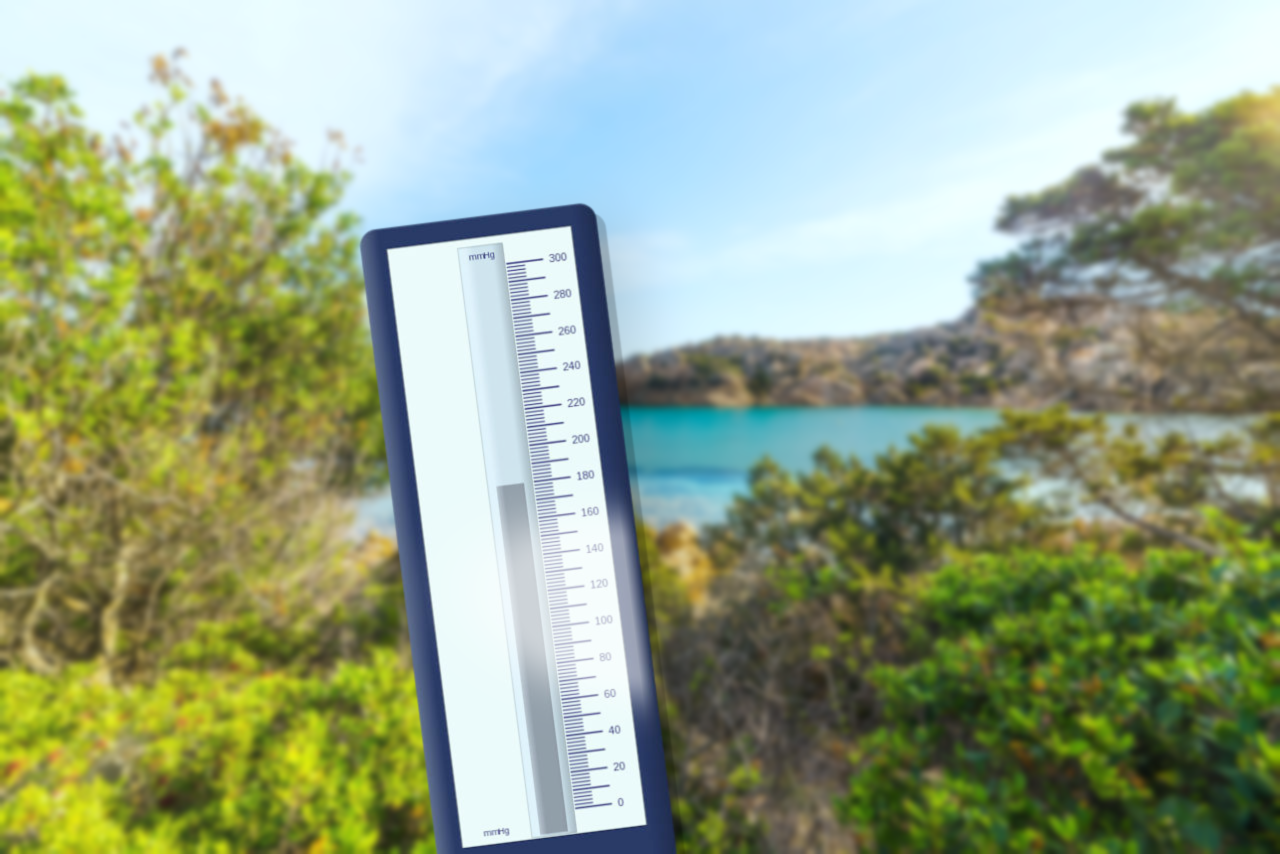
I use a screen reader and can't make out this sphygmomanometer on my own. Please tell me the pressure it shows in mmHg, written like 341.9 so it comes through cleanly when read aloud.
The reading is 180
